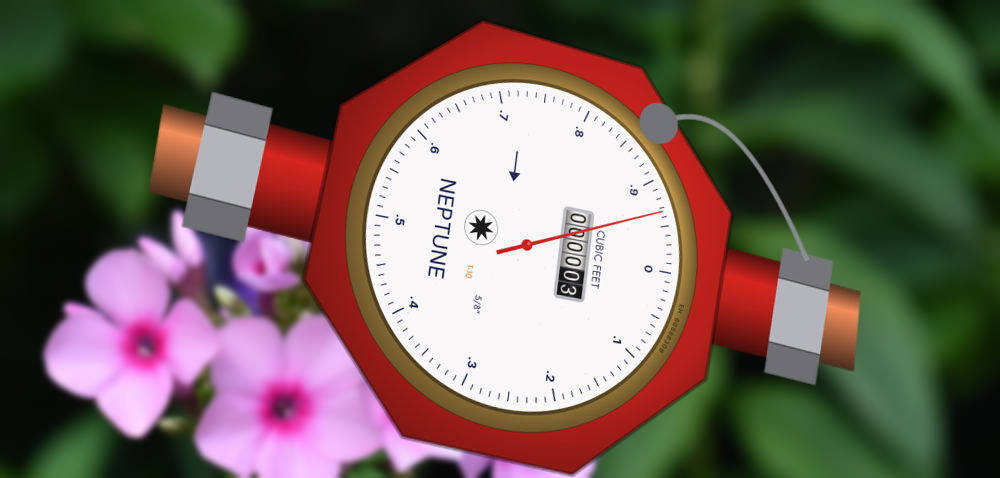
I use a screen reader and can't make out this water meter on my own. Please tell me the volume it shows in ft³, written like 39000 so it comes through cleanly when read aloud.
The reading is 2.93
